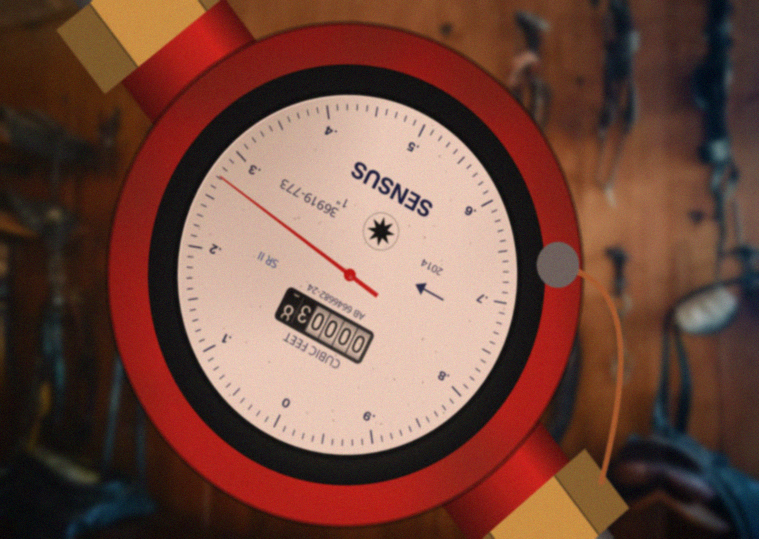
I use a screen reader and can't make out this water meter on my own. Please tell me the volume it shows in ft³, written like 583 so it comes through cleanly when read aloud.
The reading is 38.27
